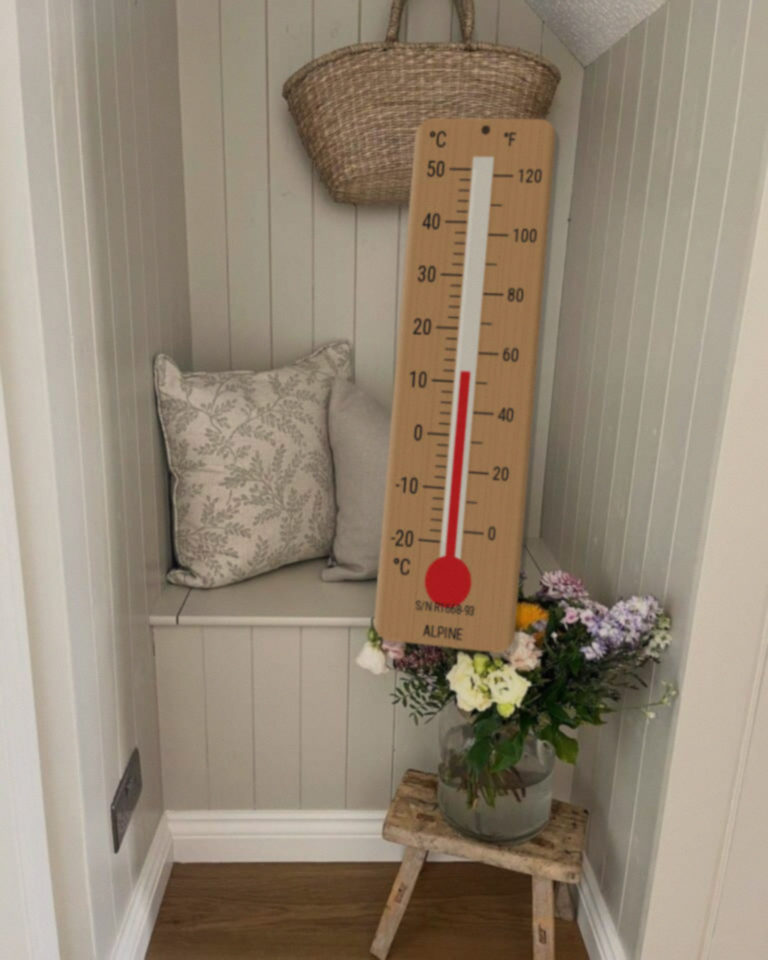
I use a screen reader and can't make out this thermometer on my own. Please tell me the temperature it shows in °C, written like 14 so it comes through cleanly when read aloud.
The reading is 12
